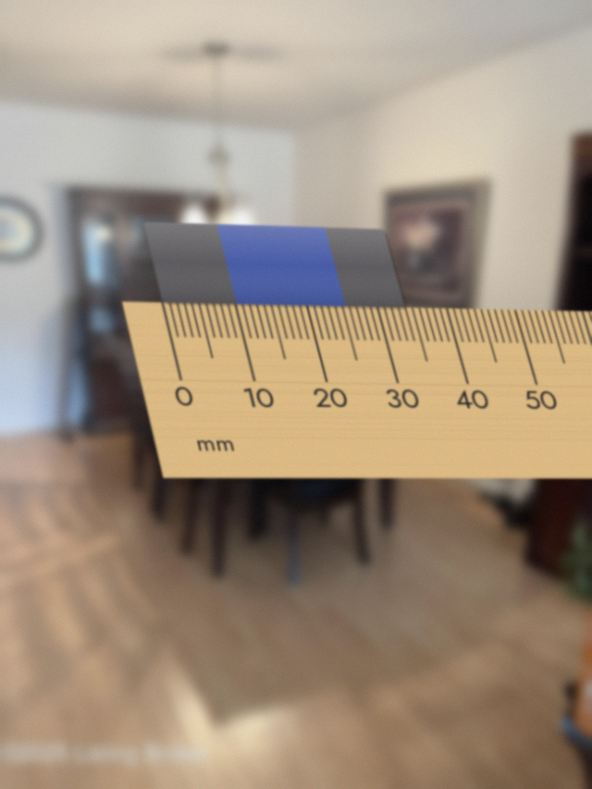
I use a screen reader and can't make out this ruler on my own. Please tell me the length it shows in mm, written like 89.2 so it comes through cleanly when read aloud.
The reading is 34
